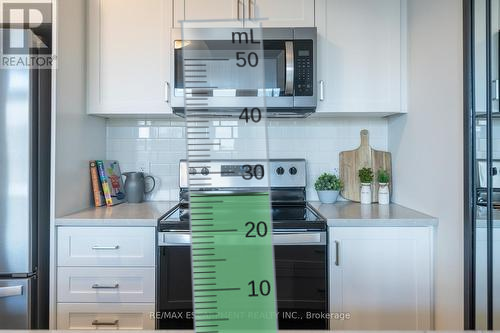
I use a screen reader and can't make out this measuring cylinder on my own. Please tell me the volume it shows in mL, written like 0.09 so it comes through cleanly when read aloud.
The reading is 26
